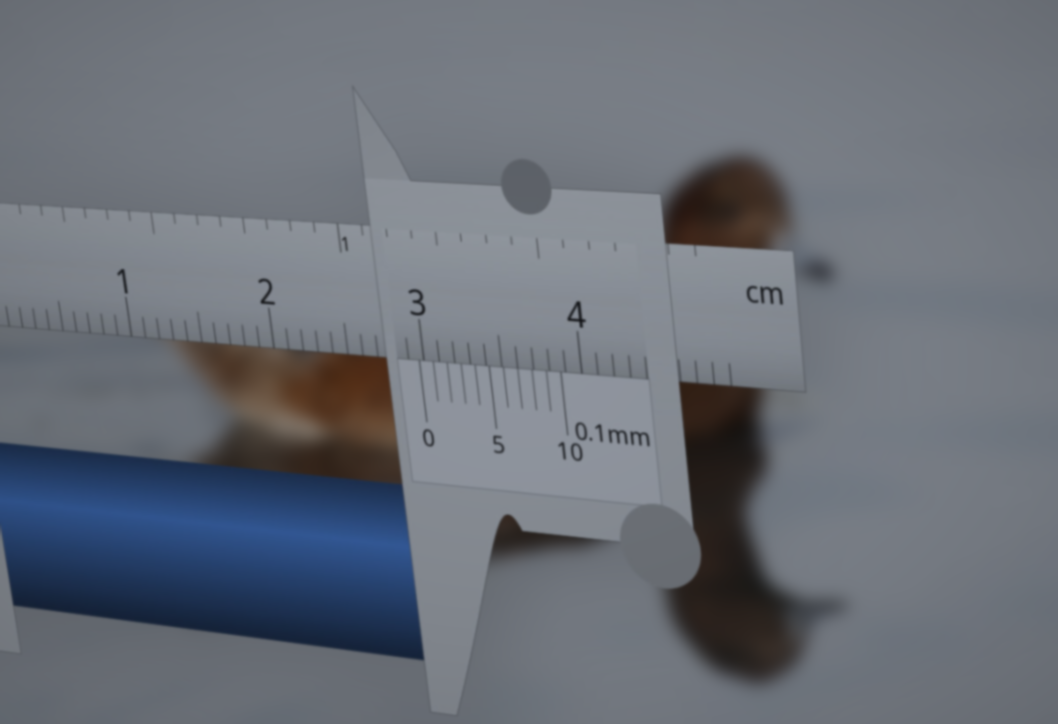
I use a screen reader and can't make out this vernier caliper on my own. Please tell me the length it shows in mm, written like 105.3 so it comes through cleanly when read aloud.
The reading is 29.7
